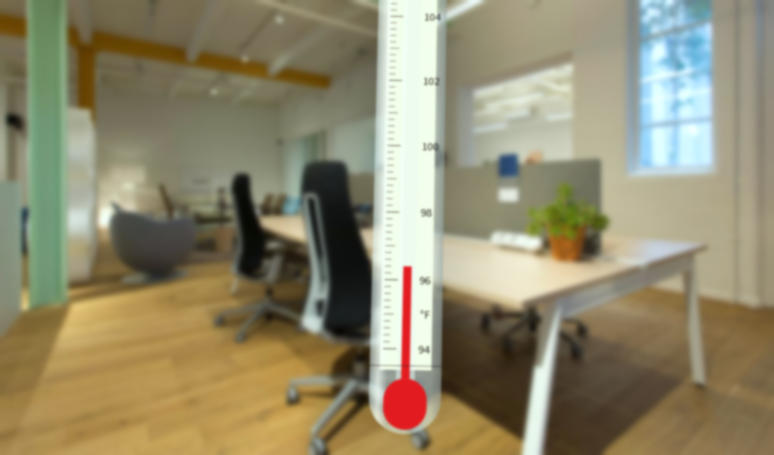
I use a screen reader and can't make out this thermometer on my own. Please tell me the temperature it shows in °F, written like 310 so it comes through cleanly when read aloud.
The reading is 96.4
